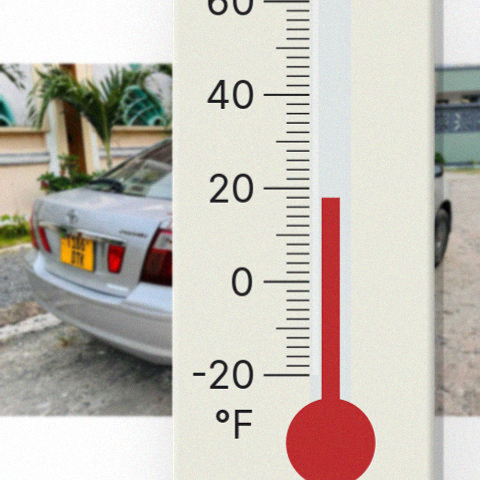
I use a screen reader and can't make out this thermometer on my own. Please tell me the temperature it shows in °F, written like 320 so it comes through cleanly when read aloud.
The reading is 18
